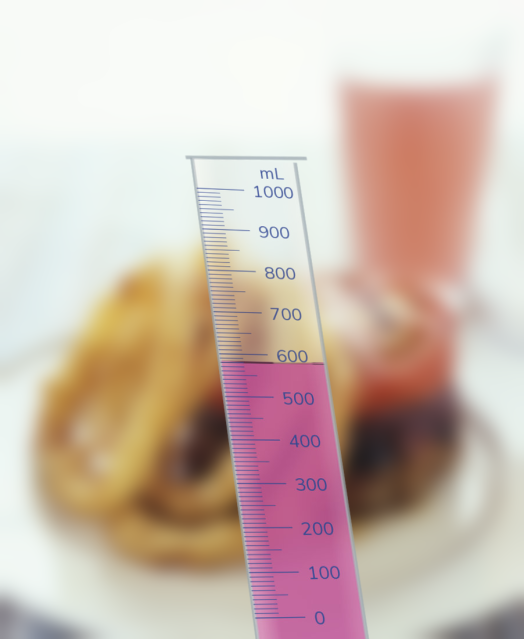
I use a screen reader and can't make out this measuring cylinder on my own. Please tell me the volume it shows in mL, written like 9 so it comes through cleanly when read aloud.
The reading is 580
